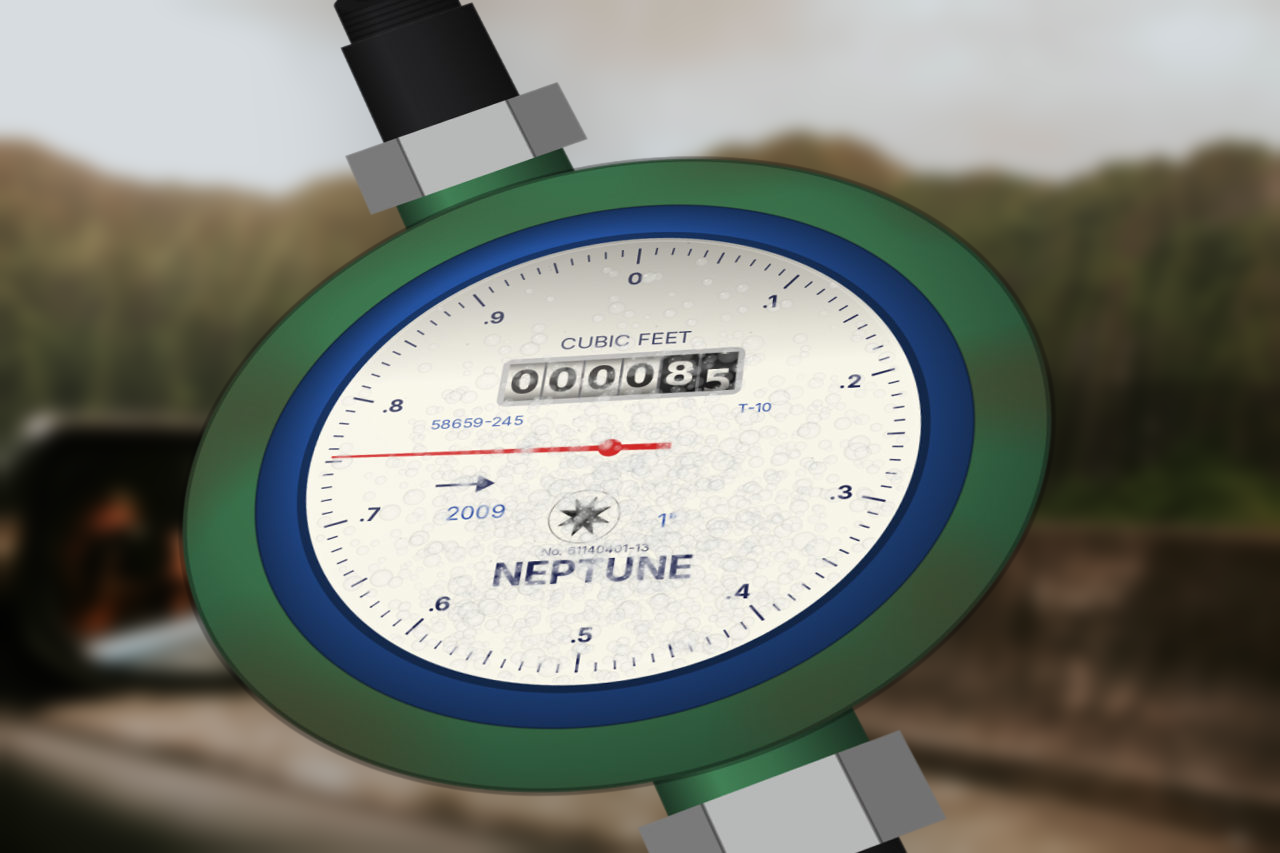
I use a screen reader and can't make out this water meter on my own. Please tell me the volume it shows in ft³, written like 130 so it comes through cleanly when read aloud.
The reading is 84.75
